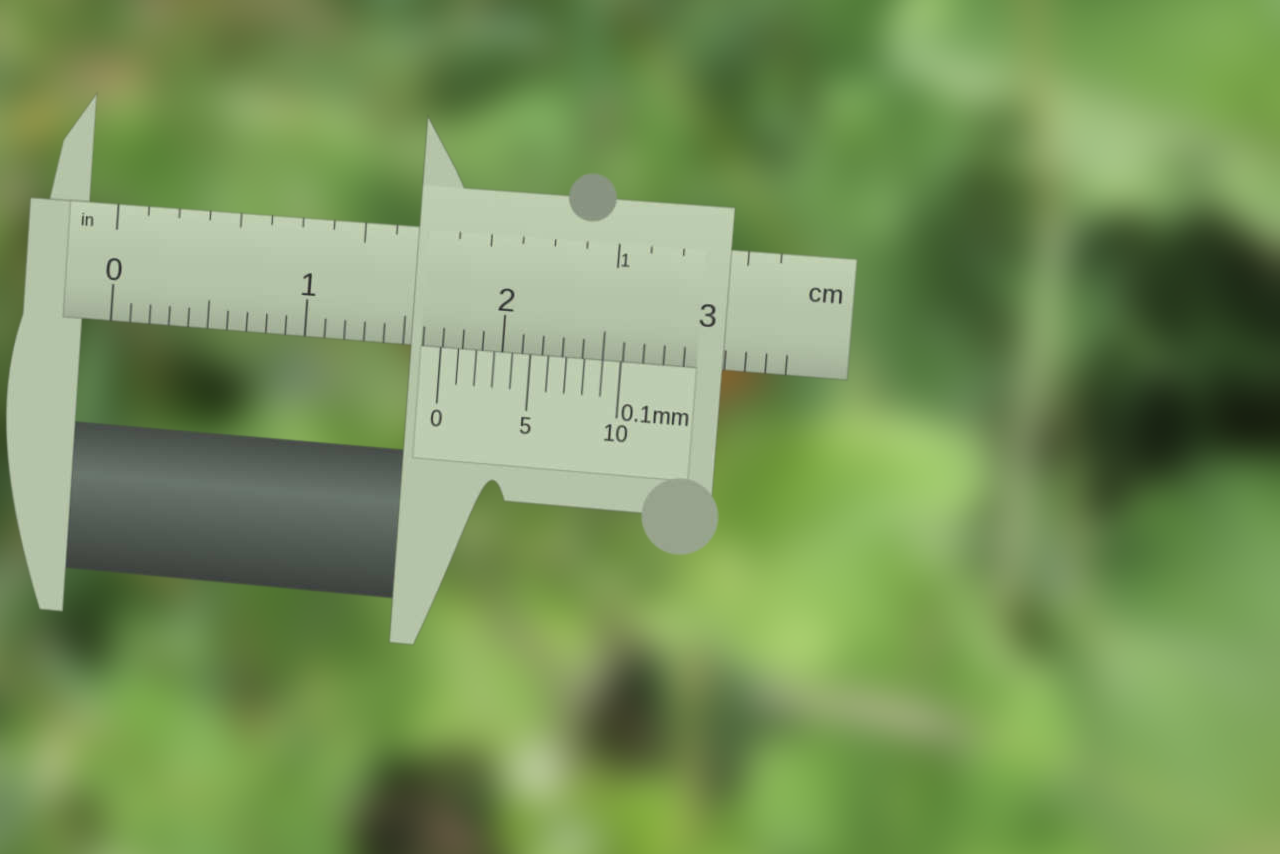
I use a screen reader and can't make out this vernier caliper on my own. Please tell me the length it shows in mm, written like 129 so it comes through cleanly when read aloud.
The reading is 16.9
